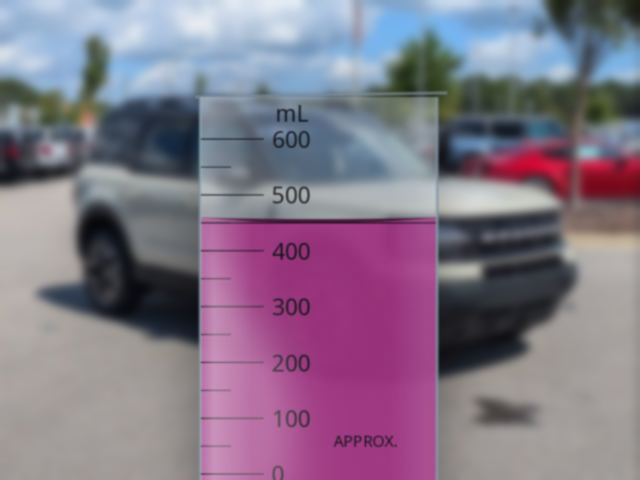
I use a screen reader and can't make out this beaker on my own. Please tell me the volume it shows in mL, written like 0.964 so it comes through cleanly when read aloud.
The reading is 450
